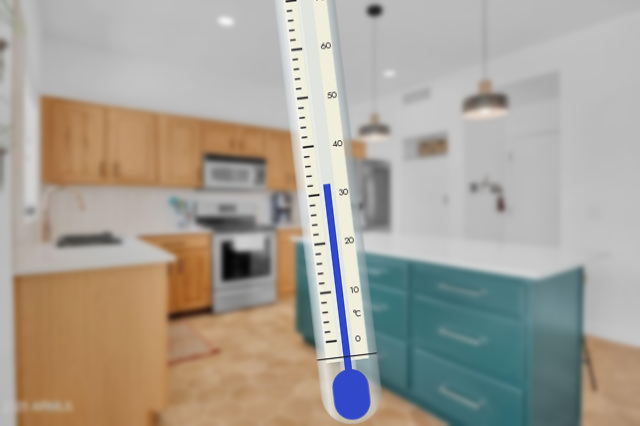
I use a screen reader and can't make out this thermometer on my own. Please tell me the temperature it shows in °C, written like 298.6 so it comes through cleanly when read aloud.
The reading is 32
